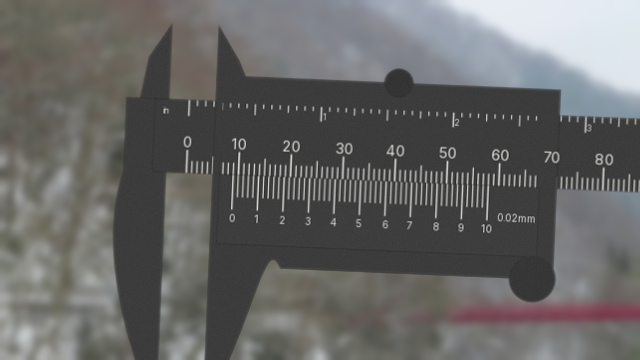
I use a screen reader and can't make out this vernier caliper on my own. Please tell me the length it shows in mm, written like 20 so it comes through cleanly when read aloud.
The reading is 9.0
